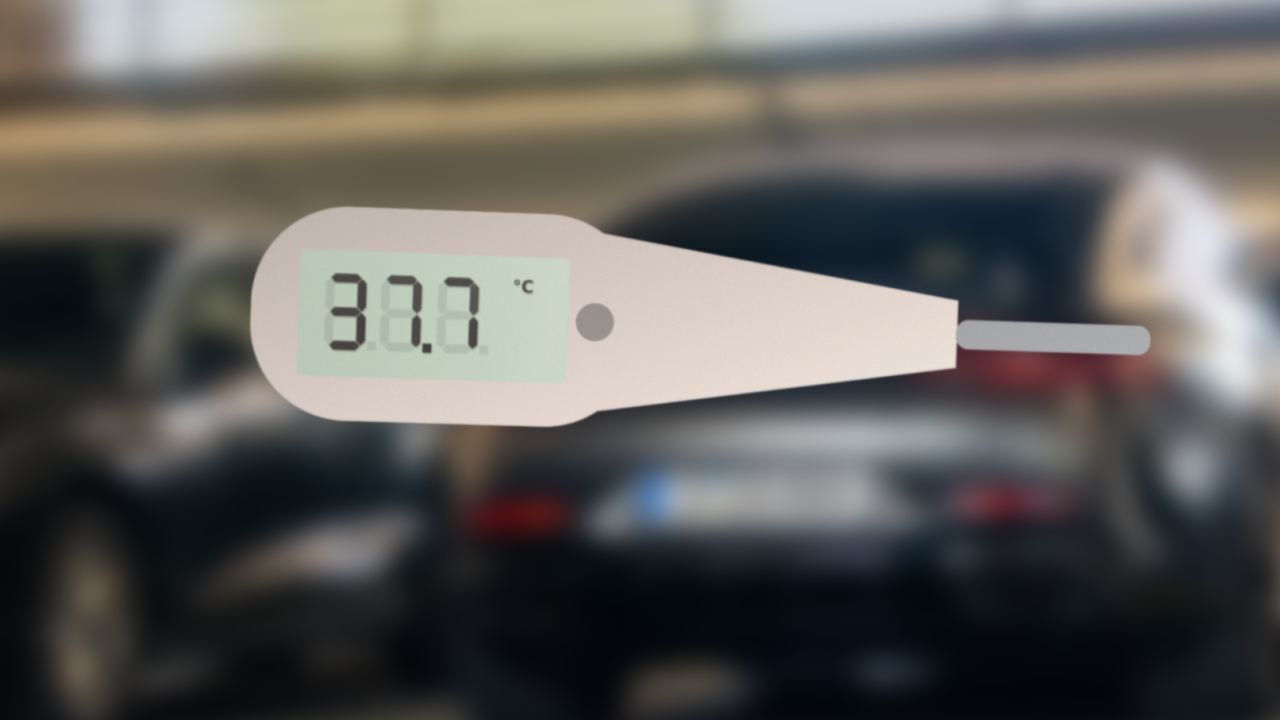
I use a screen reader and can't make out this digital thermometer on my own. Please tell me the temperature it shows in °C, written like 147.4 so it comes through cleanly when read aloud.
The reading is 37.7
